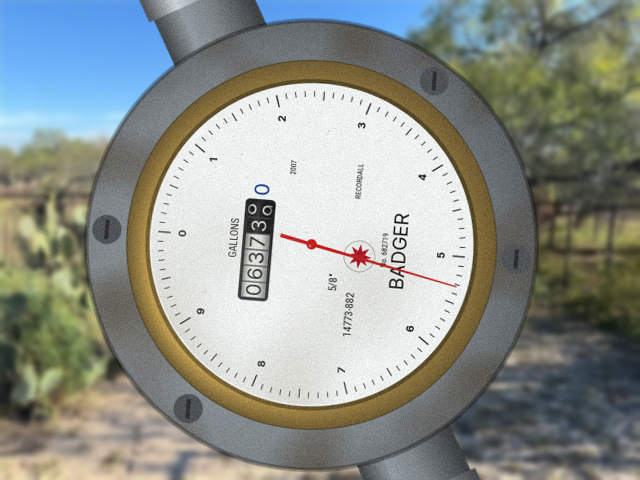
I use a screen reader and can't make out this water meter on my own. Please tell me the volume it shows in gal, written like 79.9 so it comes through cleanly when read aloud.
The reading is 637385.3
